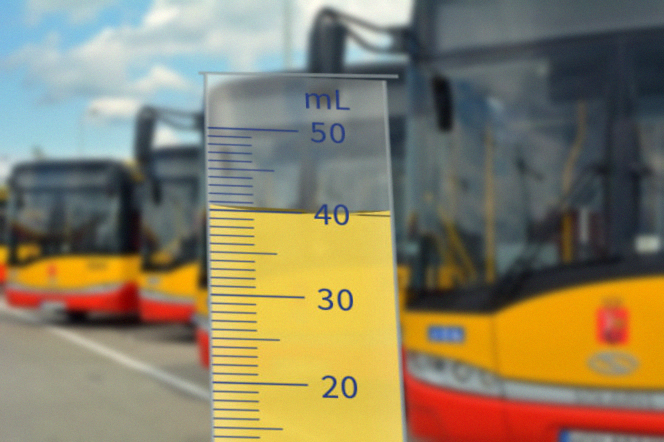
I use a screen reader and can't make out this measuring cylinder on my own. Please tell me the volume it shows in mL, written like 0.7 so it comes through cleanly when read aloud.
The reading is 40
